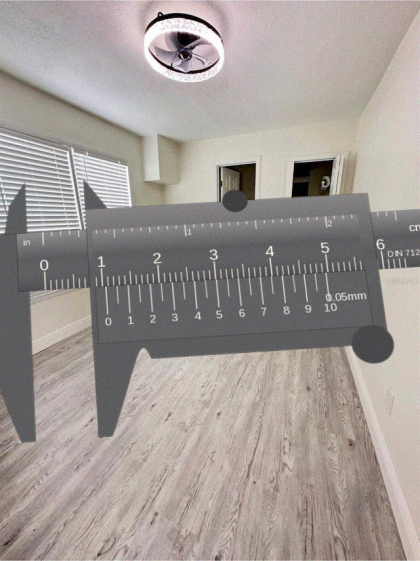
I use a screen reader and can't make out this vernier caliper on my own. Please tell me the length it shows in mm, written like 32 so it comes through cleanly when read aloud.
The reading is 10.6
